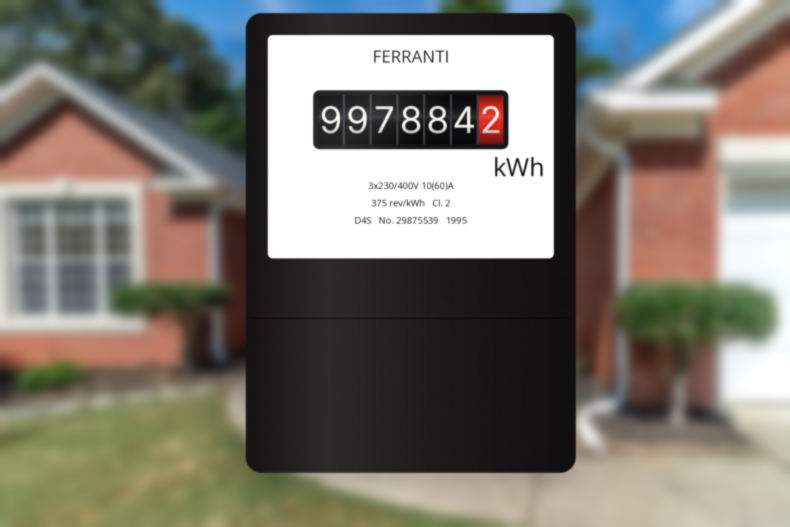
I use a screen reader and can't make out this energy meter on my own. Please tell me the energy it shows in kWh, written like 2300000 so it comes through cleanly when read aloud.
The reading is 997884.2
